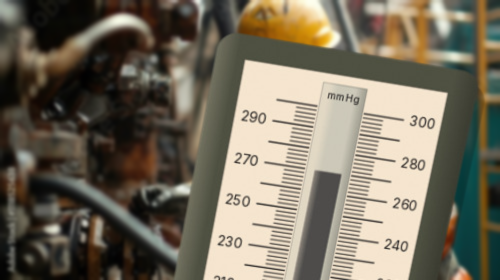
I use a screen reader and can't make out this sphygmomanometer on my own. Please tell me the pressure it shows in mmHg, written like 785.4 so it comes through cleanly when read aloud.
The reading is 270
